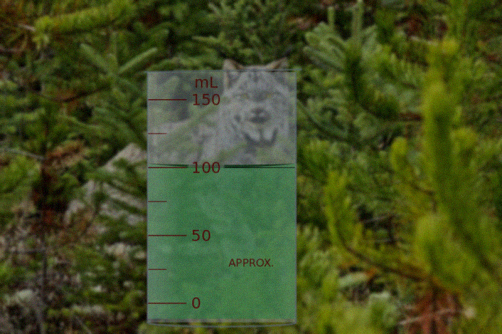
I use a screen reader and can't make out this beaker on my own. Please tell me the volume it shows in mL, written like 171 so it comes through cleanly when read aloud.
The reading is 100
